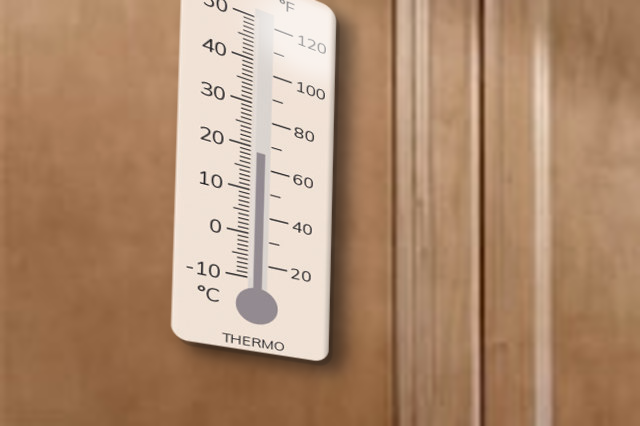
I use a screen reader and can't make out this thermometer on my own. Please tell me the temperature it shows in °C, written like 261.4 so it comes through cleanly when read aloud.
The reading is 19
